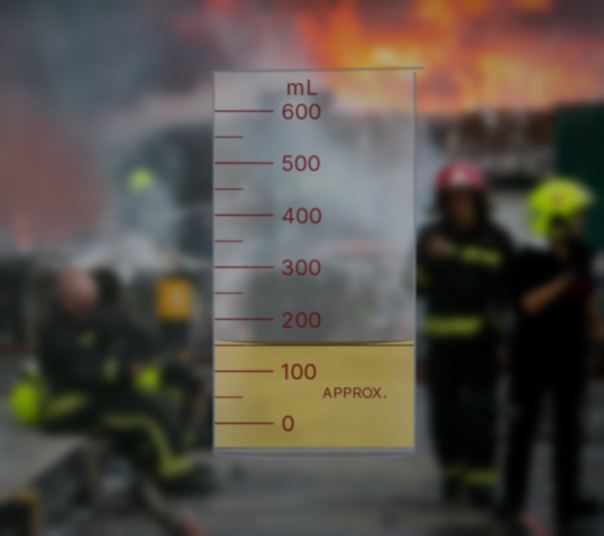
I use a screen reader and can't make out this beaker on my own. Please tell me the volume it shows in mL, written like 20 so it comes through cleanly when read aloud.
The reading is 150
